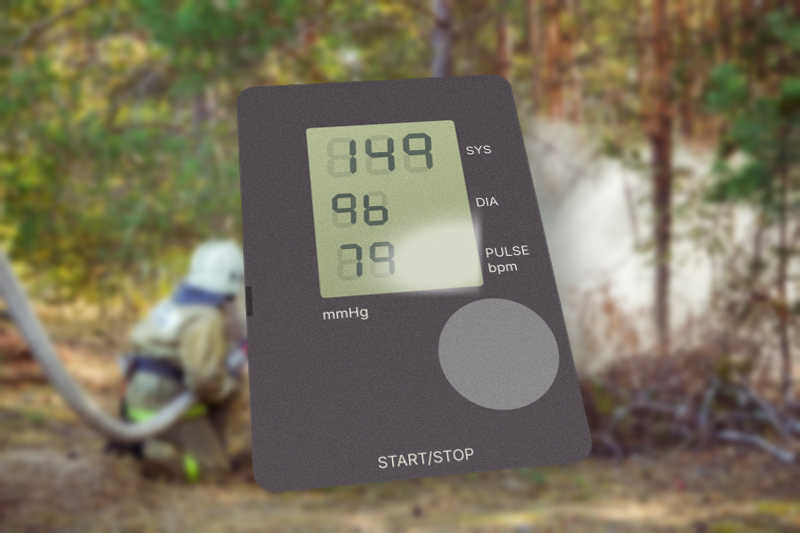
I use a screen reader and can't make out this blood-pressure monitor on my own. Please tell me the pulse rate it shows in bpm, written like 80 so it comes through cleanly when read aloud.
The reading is 79
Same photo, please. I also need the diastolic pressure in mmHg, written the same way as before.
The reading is 96
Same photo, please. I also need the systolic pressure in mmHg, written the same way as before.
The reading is 149
